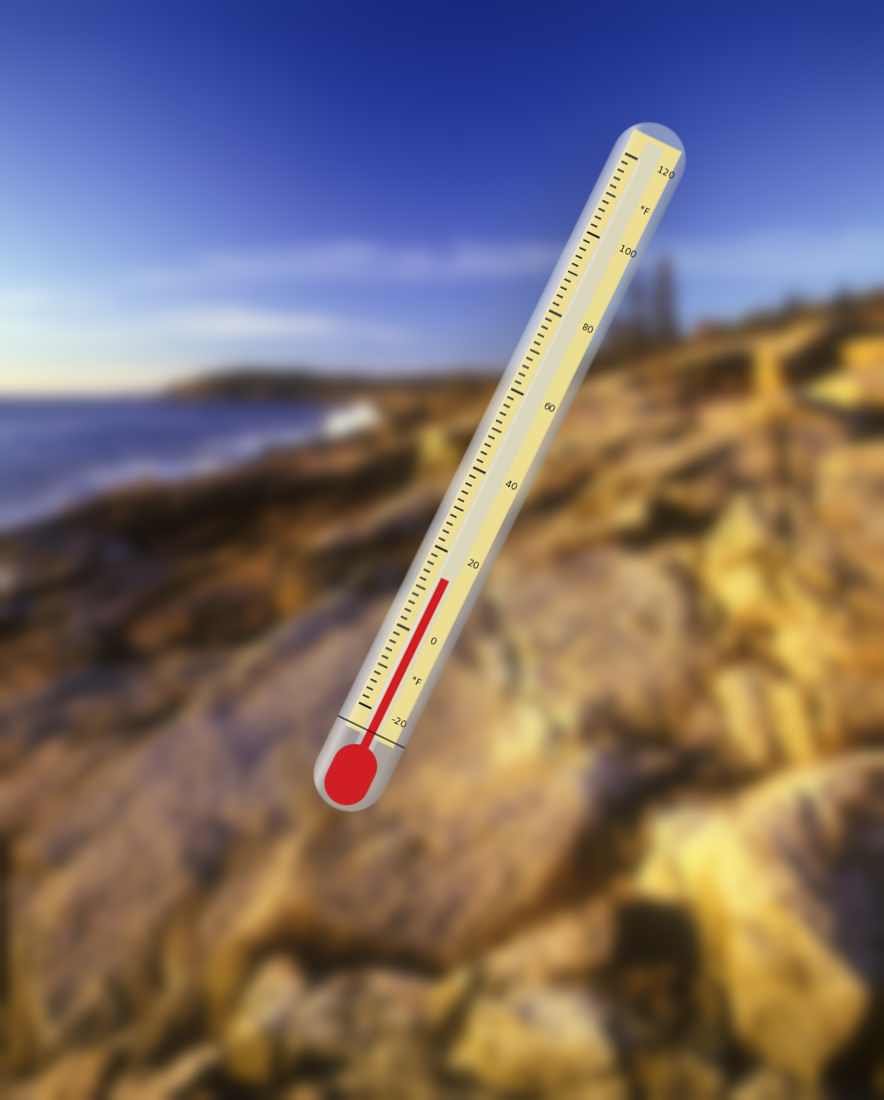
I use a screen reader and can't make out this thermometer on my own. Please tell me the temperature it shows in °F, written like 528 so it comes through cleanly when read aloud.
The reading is 14
